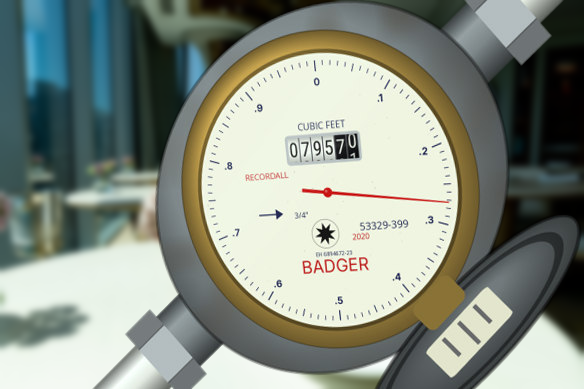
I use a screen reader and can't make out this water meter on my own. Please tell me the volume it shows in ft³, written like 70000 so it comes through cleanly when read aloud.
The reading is 79570.27
